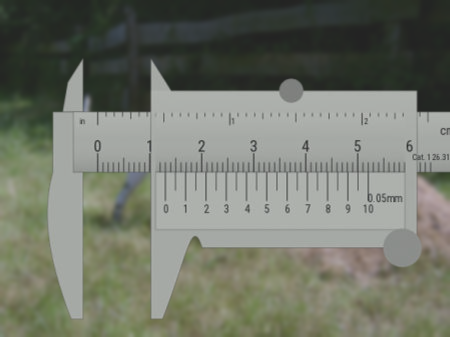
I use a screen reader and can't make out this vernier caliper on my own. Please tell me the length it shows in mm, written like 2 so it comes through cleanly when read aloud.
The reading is 13.0
